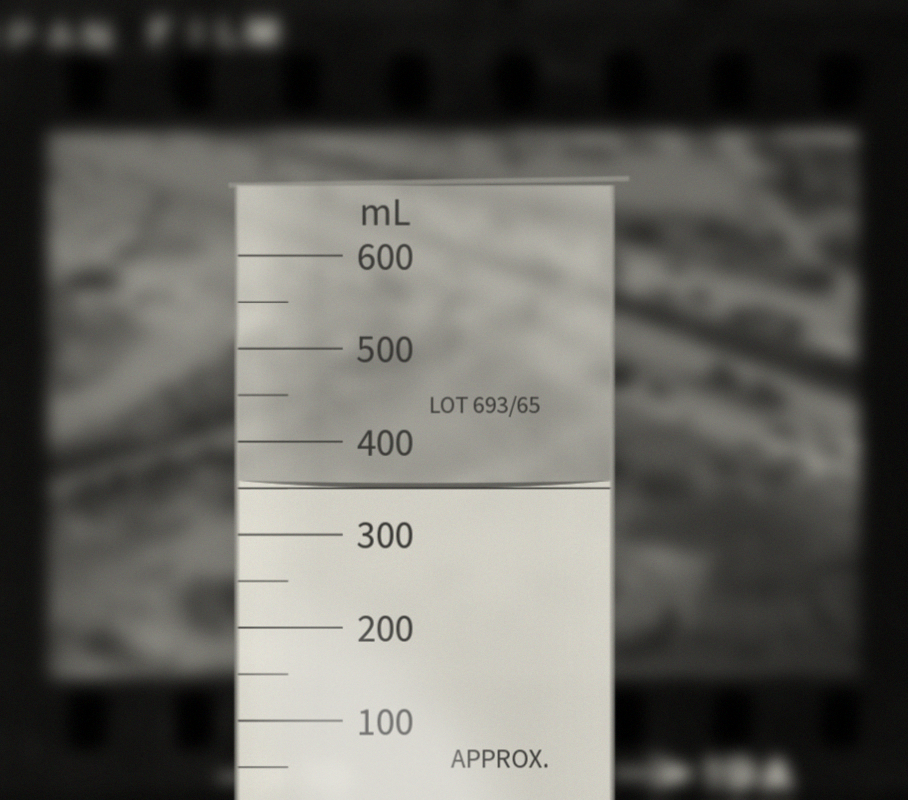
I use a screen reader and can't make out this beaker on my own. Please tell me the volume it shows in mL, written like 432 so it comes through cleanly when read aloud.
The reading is 350
